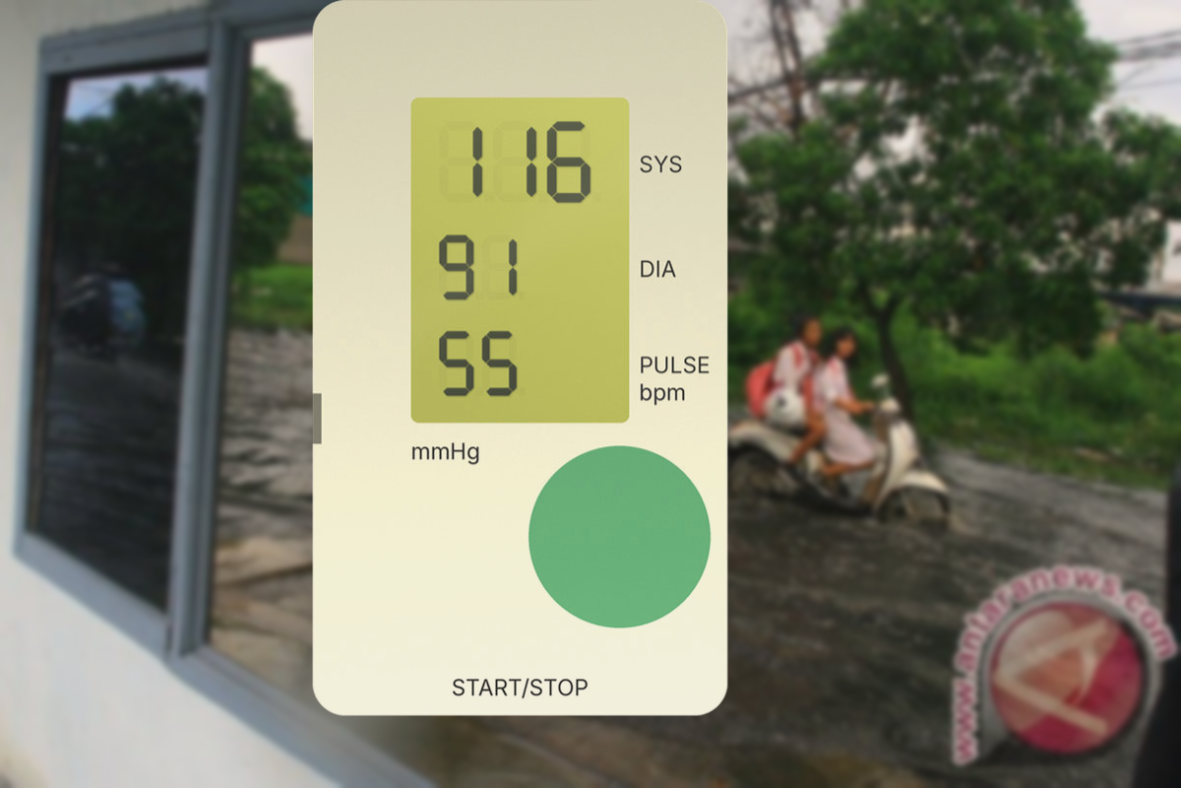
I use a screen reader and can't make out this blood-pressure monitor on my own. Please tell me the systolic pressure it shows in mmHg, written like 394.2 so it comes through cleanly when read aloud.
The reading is 116
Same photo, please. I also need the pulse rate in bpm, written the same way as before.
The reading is 55
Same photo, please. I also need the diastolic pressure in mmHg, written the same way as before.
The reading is 91
